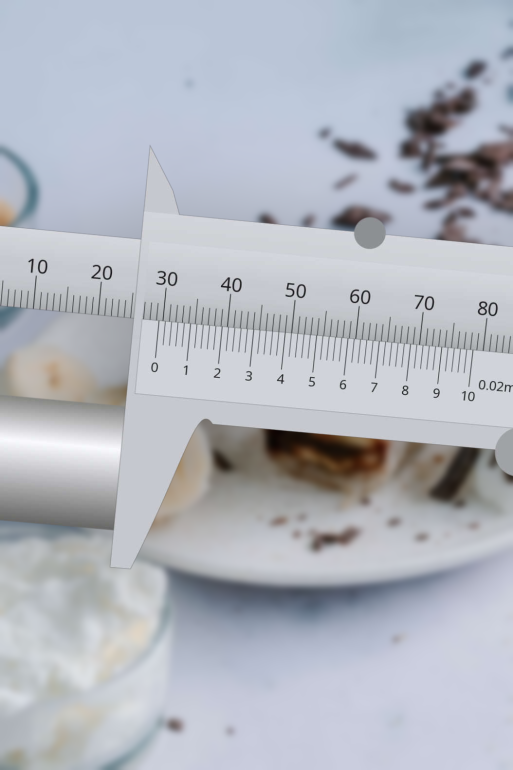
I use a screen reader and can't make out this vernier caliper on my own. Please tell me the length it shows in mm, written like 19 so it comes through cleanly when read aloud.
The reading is 29.4
